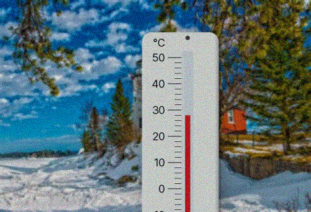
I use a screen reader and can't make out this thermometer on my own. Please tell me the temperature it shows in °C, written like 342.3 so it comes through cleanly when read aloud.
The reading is 28
